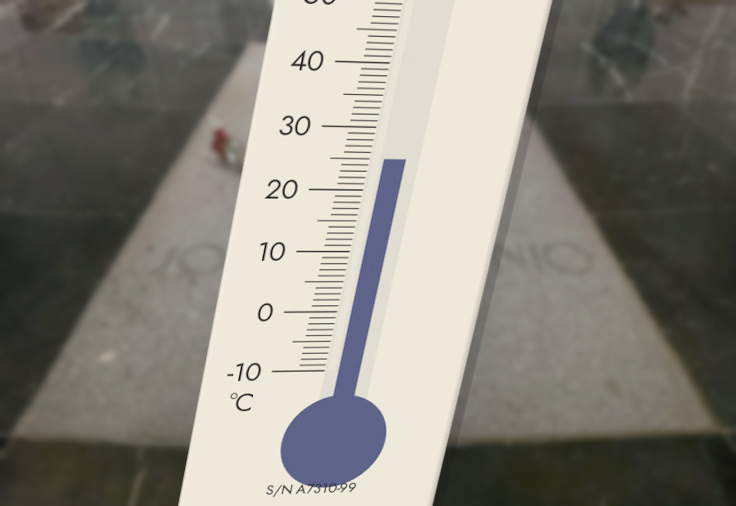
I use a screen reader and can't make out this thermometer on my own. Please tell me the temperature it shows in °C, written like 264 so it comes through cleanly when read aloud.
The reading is 25
